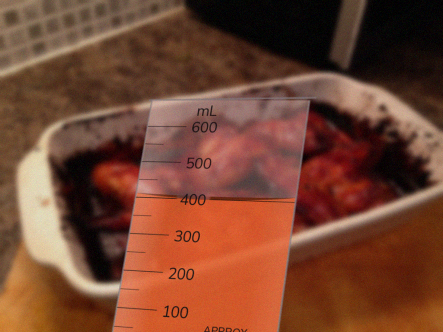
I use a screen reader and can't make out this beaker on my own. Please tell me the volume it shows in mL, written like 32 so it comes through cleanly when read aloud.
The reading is 400
